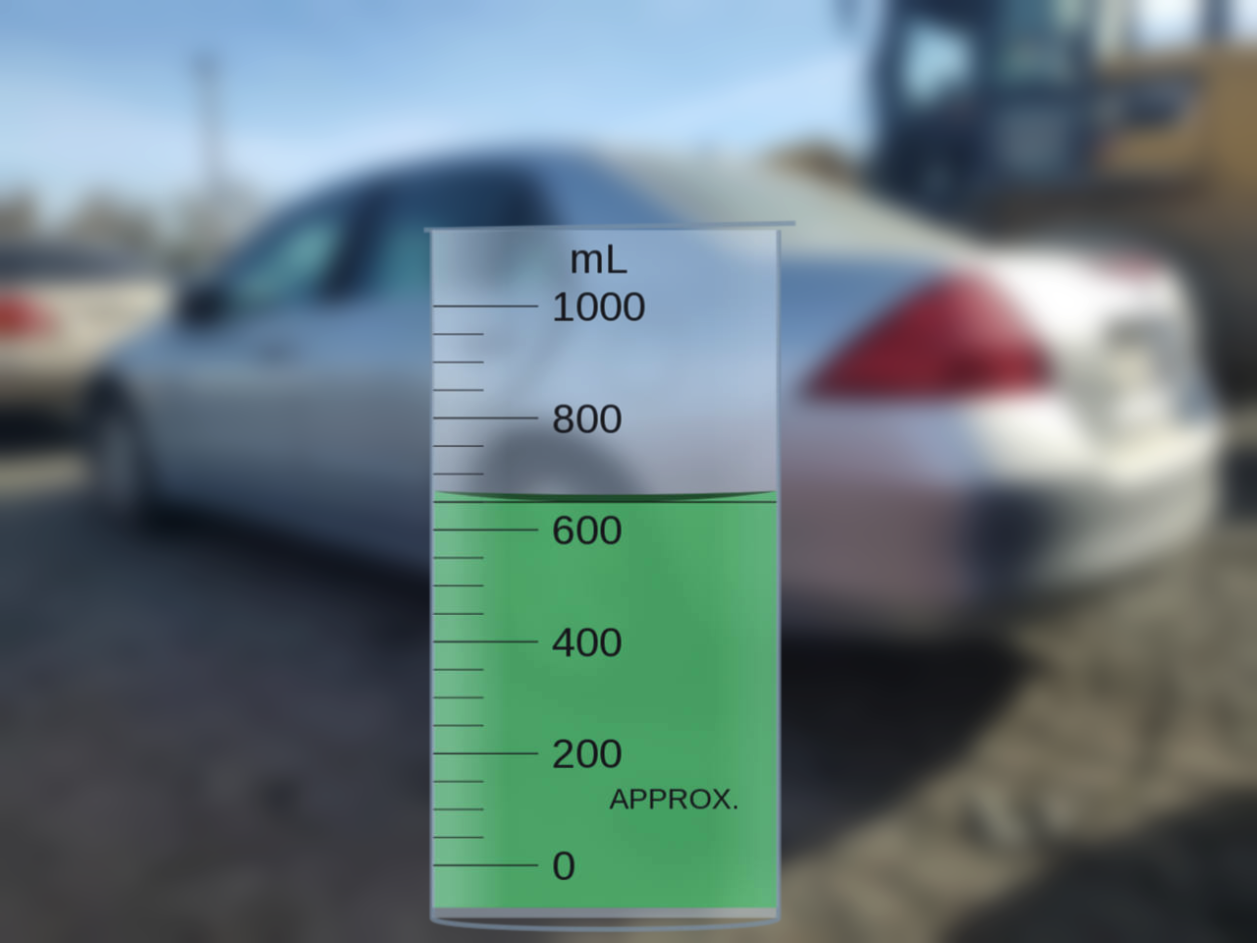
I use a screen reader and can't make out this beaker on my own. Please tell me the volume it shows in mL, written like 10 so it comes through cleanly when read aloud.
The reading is 650
